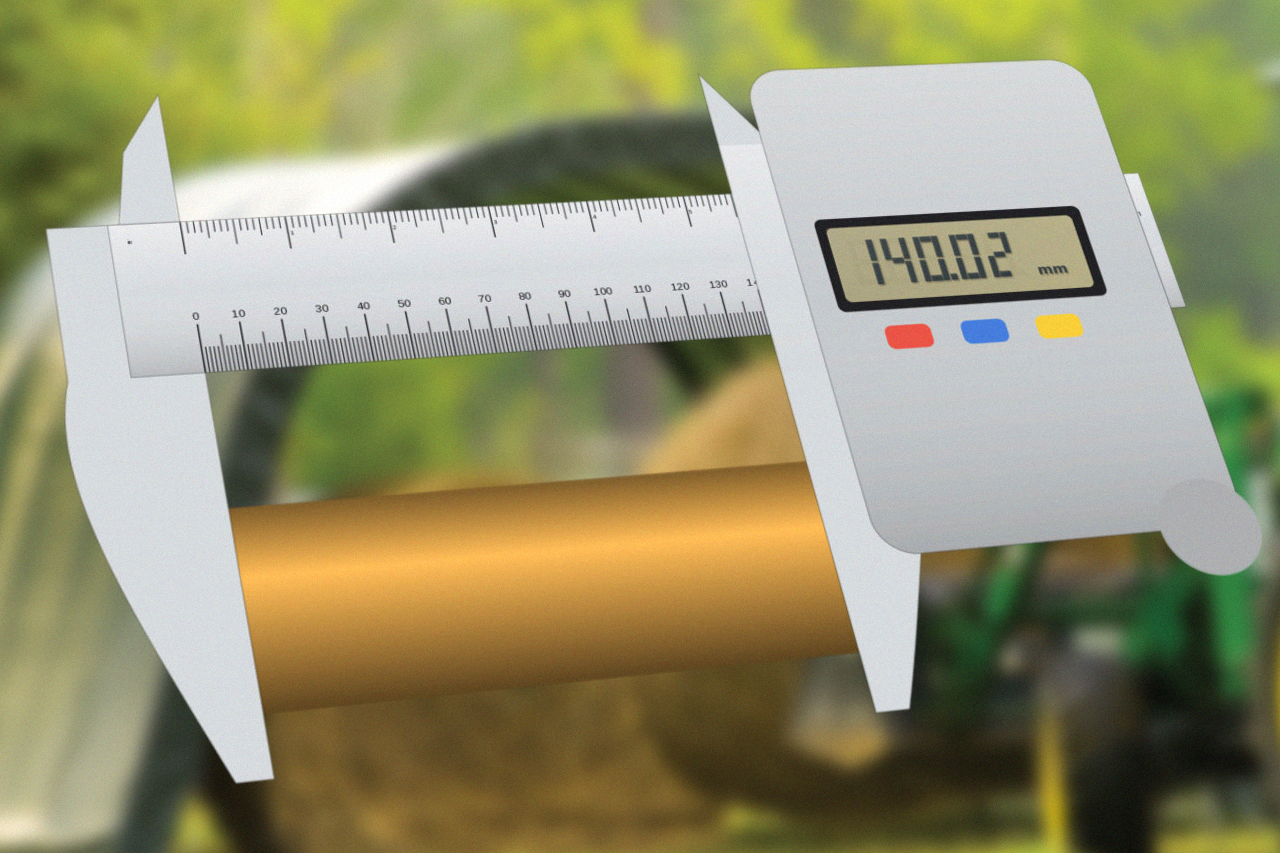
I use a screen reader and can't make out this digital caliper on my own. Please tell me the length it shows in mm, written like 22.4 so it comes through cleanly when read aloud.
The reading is 140.02
